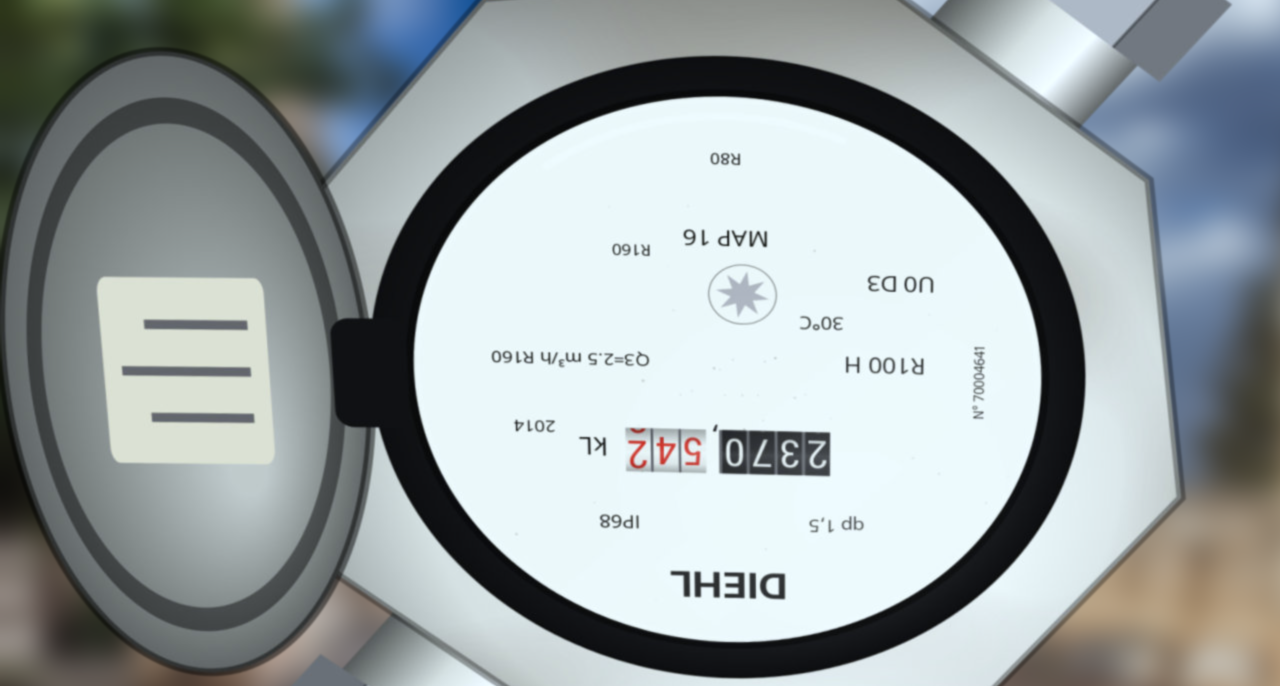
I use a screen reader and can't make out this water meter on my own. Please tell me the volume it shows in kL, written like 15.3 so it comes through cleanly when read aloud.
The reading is 2370.542
